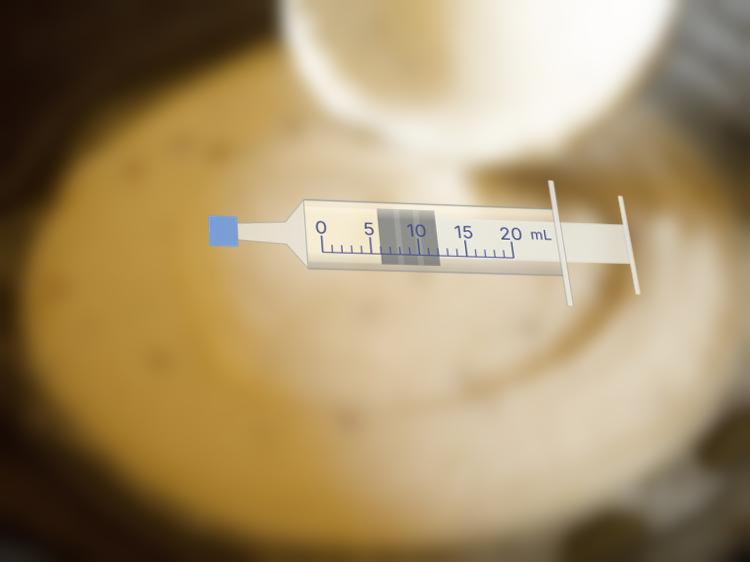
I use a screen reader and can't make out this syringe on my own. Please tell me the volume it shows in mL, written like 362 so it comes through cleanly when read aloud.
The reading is 6
